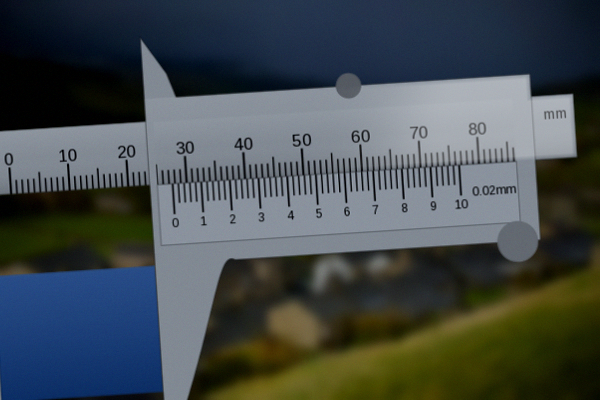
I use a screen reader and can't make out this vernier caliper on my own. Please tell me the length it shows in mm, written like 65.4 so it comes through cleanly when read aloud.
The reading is 27.6
